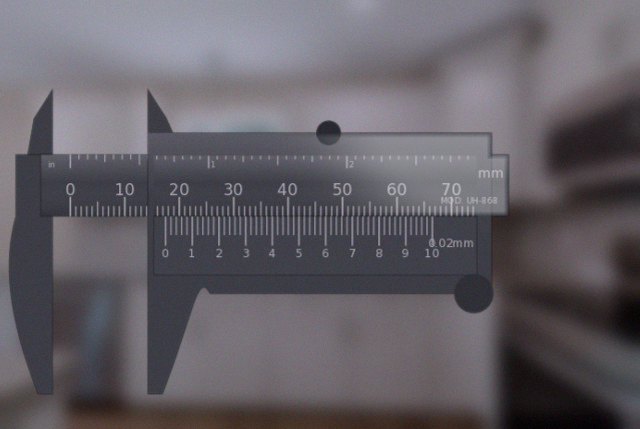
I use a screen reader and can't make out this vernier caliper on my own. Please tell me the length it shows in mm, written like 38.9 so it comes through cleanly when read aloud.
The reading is 17.5
